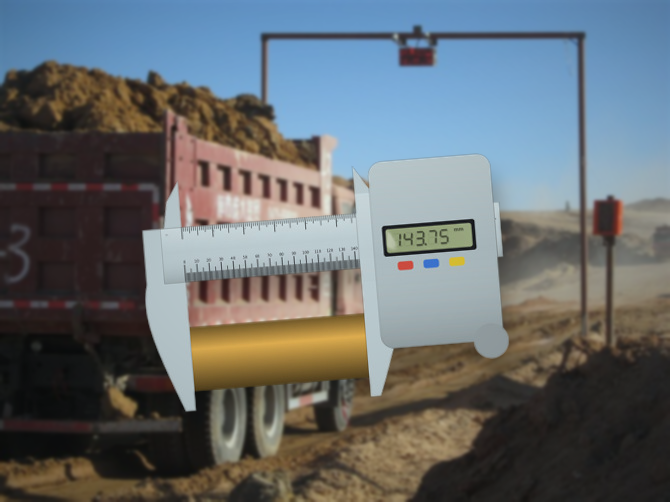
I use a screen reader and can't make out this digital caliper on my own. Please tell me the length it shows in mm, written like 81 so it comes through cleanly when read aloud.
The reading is 143.75
